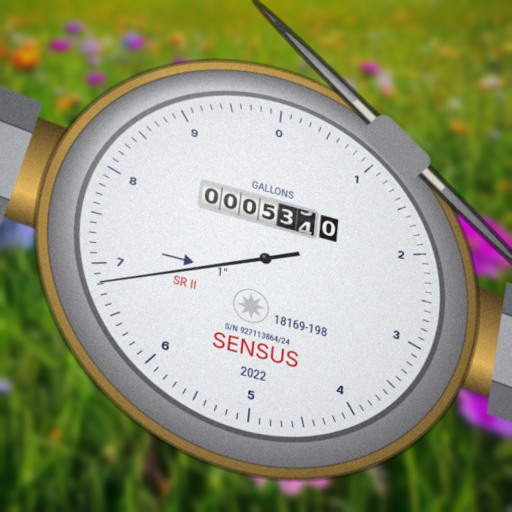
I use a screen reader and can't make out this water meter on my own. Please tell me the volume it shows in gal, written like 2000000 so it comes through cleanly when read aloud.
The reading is 5336.8
